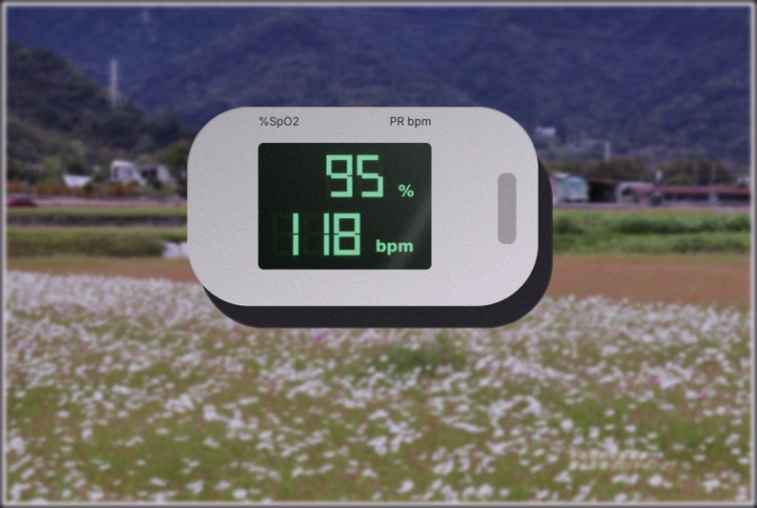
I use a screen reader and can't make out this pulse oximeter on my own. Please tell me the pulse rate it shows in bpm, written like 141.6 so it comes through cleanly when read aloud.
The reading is 118
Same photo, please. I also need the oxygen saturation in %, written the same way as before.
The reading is 95
